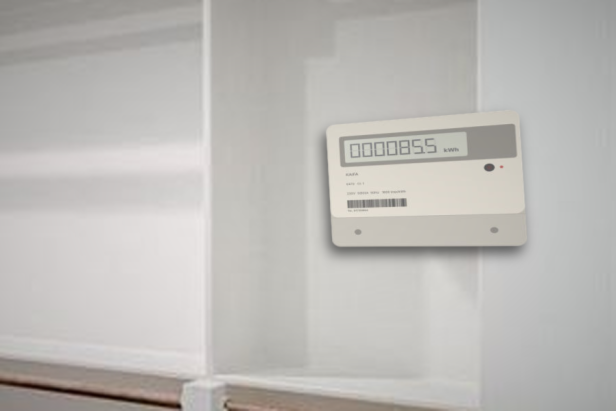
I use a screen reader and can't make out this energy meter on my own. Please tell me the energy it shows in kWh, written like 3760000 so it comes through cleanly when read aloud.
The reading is 85.5
